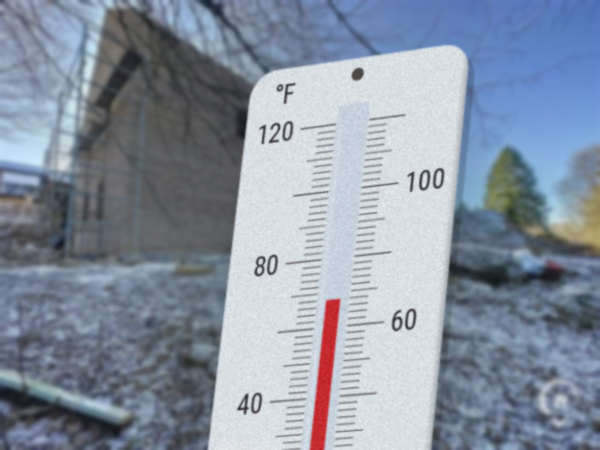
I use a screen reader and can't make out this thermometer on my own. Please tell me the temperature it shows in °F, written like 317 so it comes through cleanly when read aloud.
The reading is 68
